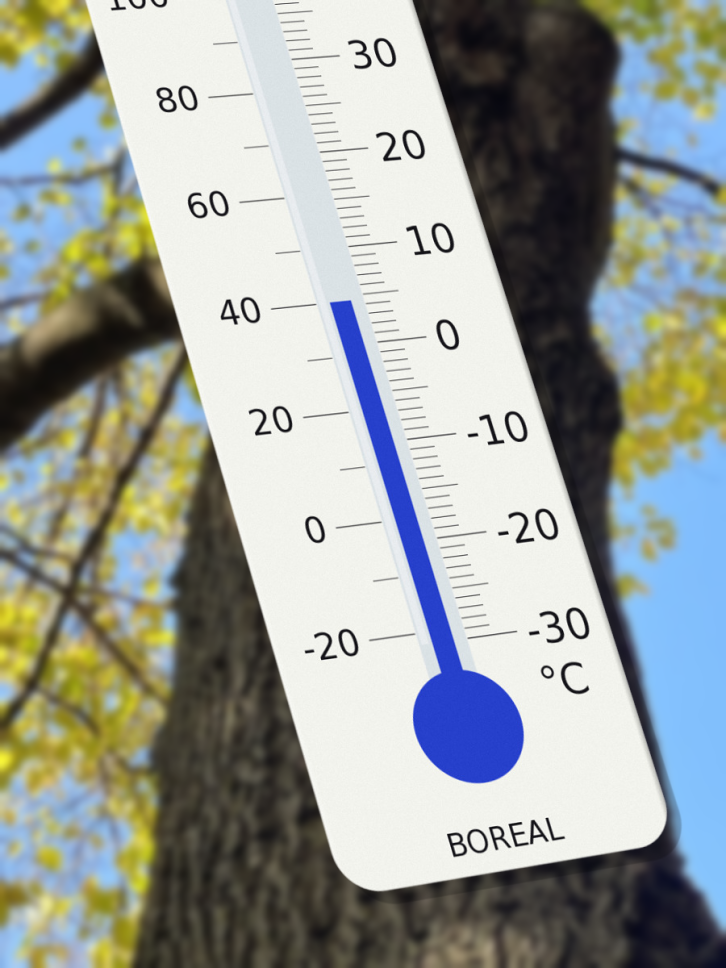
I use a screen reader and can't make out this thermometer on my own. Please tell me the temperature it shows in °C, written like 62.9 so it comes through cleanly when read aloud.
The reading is 4.5
